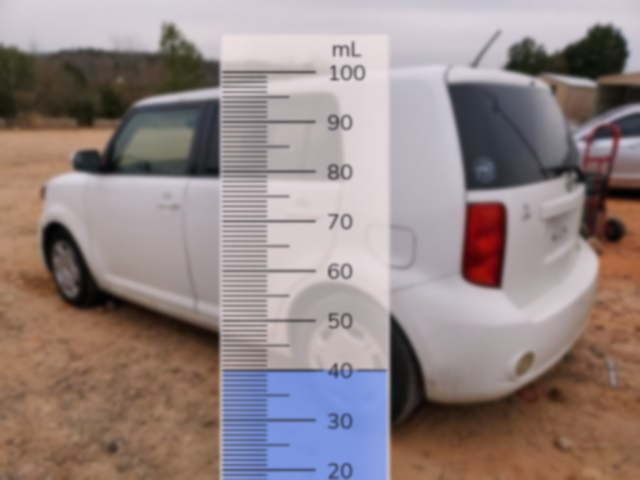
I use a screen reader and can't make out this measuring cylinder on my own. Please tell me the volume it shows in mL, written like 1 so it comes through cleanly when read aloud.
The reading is 40
